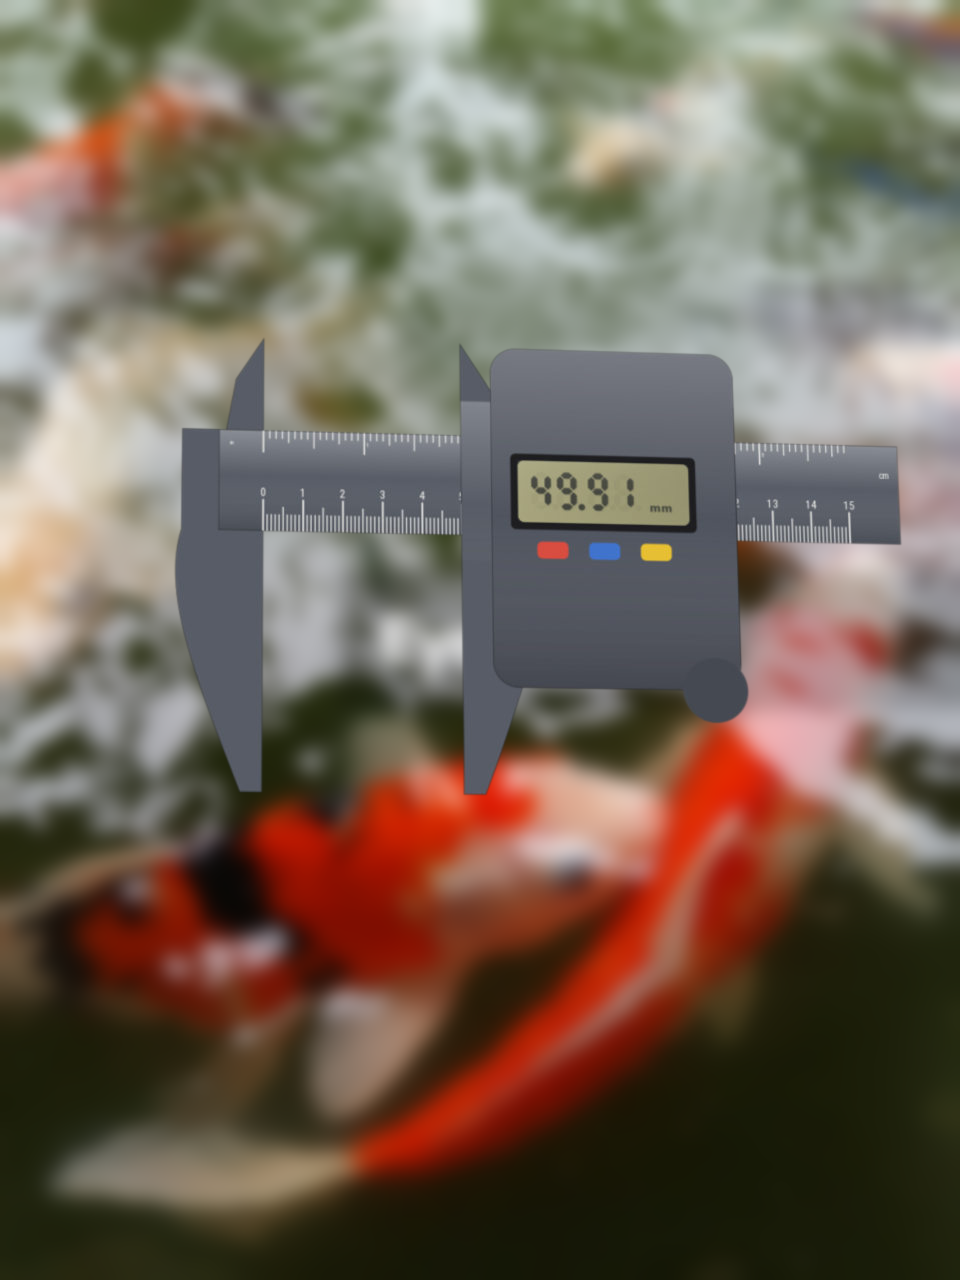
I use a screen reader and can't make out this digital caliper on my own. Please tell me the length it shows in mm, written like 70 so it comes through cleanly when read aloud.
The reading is 49.91
